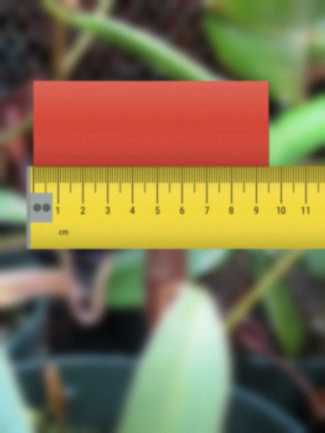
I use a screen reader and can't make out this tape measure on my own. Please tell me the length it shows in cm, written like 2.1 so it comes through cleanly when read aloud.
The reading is 9.5
